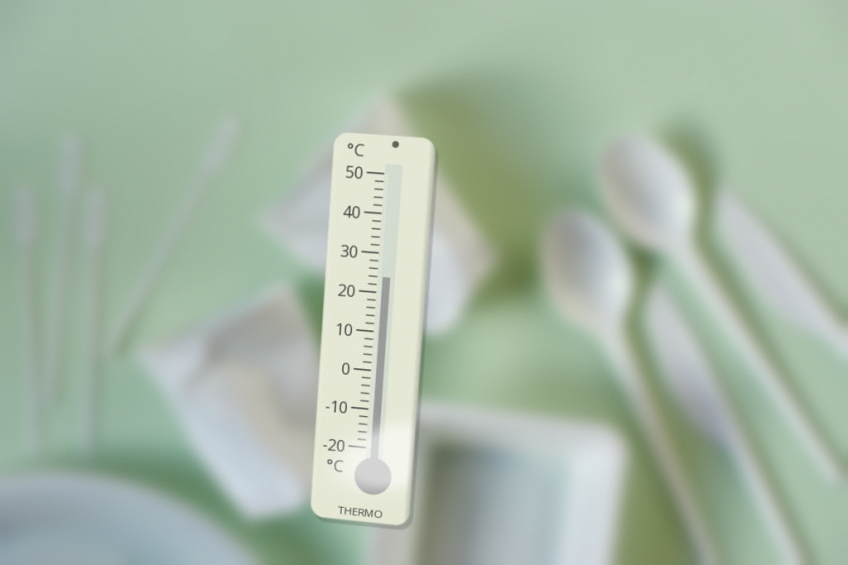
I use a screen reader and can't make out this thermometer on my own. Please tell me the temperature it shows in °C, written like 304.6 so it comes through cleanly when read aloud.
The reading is 24
